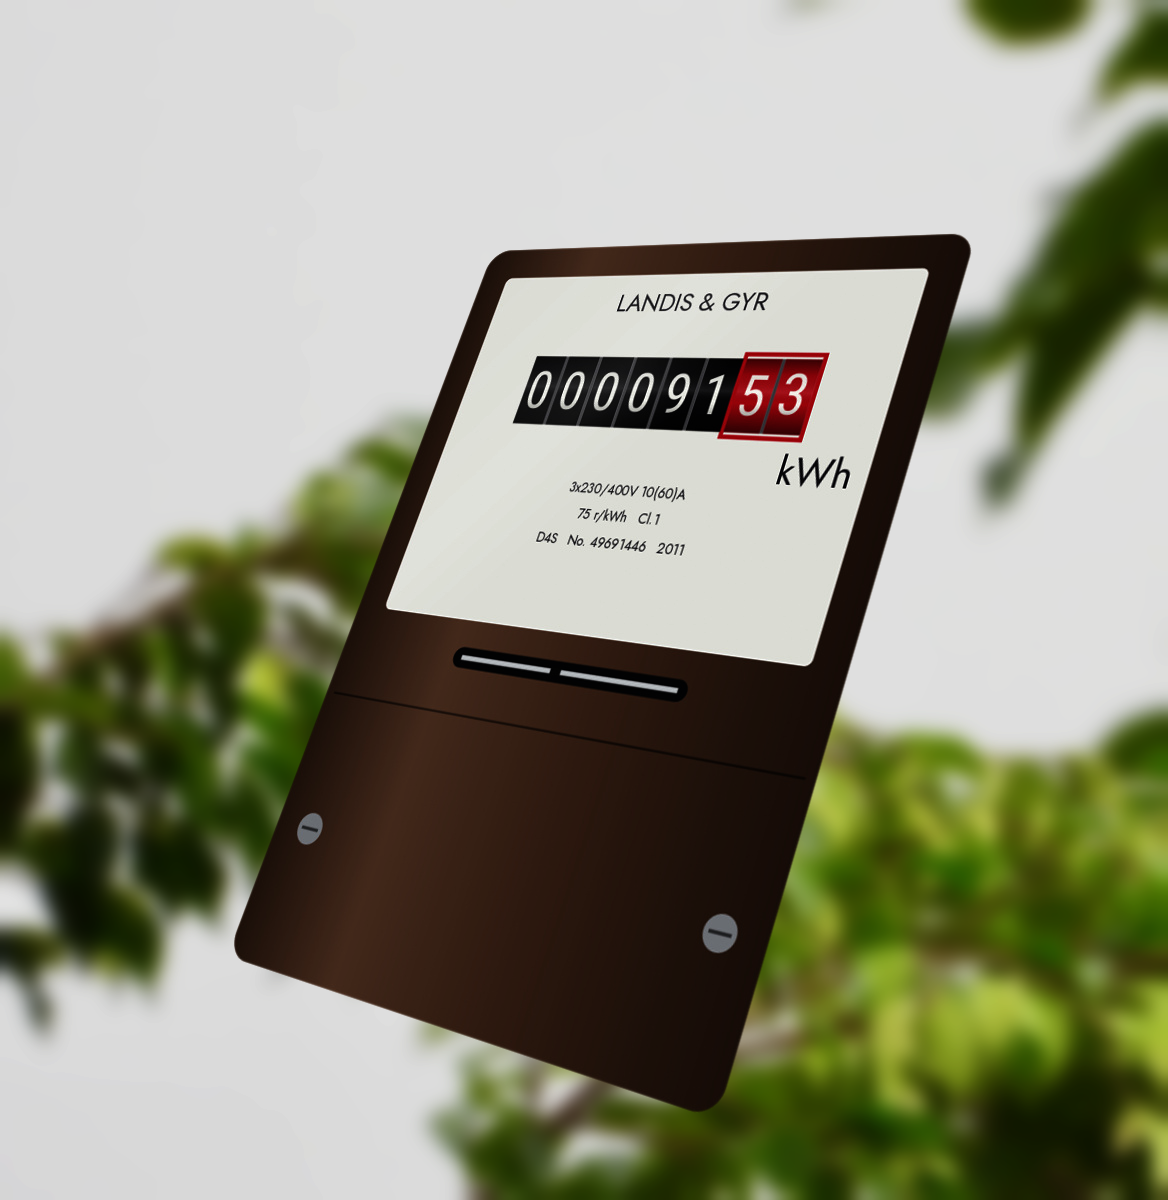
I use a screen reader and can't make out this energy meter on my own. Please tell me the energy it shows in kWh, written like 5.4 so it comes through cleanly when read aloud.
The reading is 91.53
